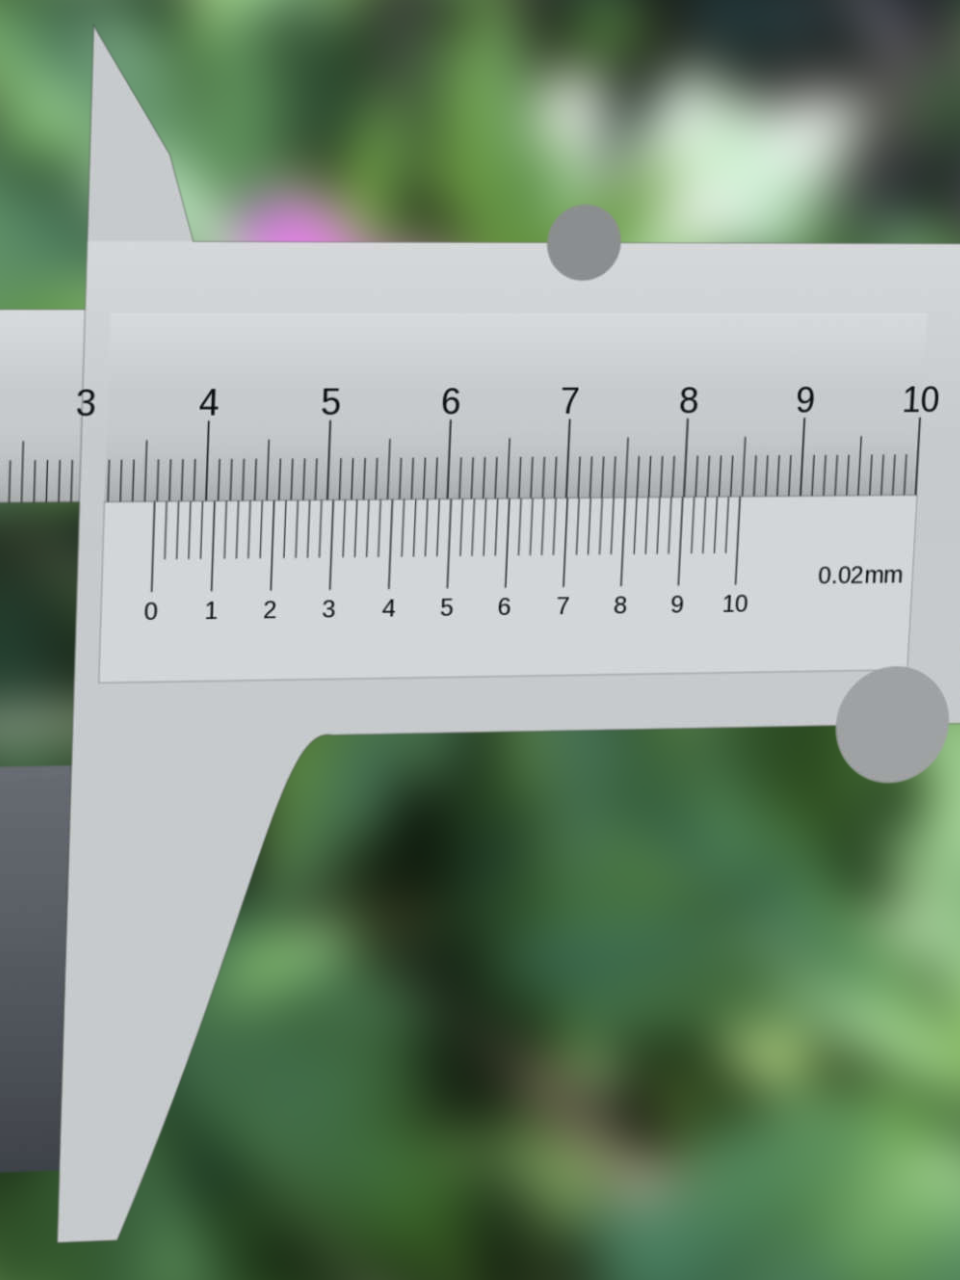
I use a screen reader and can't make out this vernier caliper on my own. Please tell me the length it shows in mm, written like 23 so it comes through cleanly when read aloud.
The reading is 35.8
